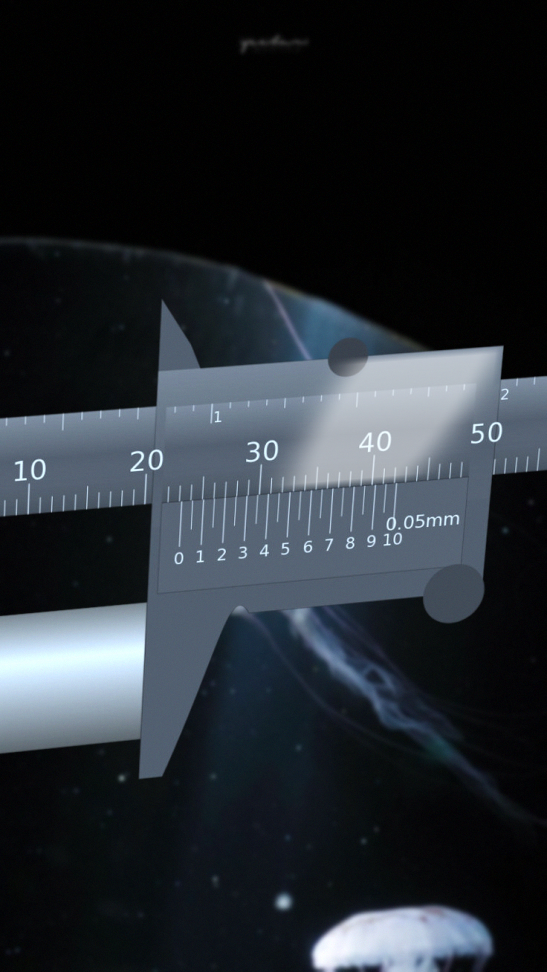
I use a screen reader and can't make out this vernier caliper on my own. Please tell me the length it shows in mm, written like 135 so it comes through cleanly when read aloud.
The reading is 23.2
